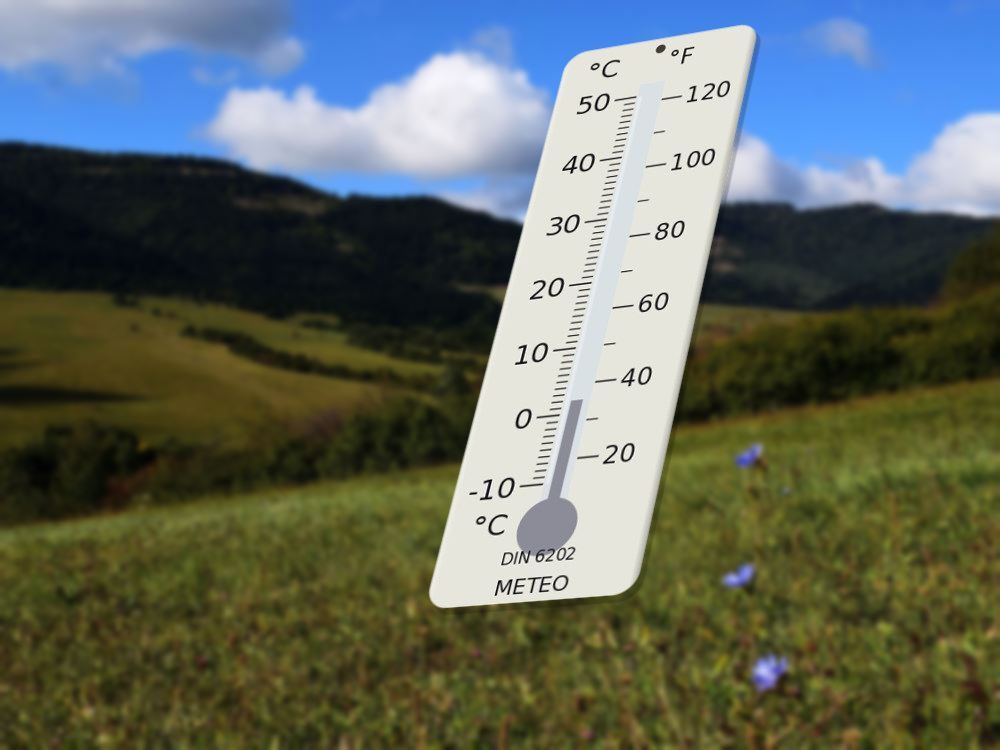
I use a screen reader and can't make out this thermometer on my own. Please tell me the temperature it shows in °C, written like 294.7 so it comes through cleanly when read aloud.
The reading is 2
